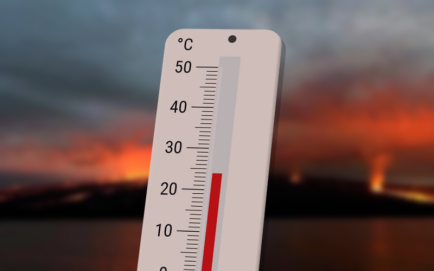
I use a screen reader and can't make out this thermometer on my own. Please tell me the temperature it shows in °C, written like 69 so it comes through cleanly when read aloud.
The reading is 24
